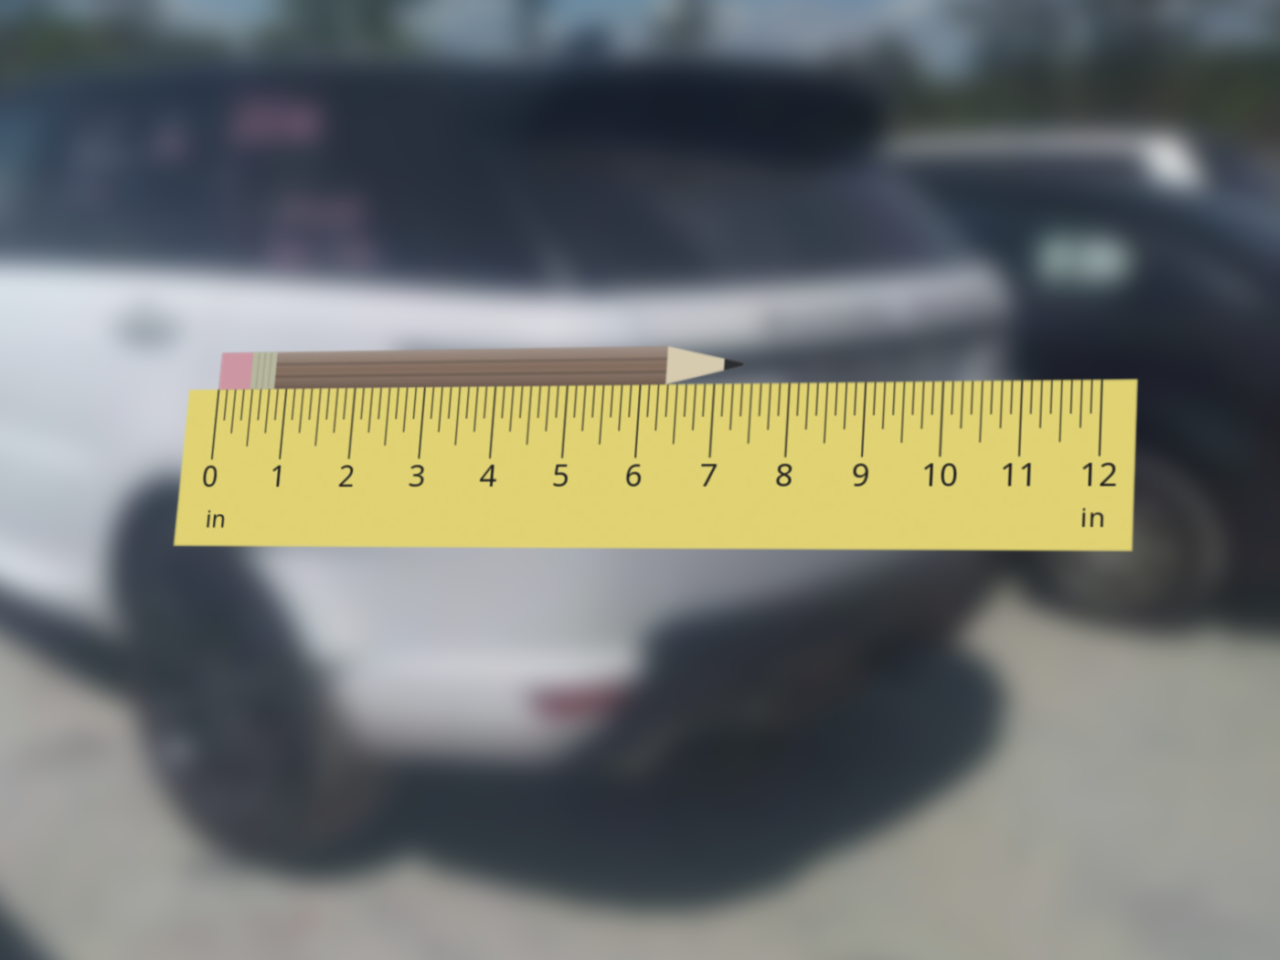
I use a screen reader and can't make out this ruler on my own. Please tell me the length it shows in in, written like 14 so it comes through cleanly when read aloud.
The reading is 7.375
